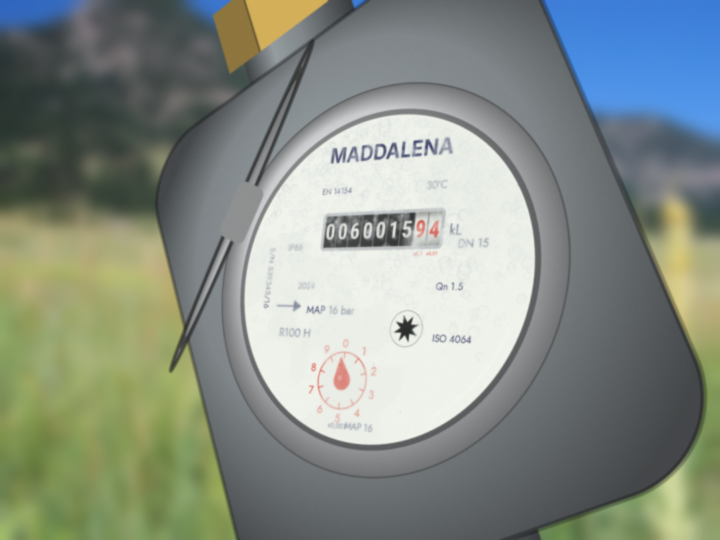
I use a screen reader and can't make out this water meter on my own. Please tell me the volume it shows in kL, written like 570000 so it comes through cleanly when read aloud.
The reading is 60015.939
